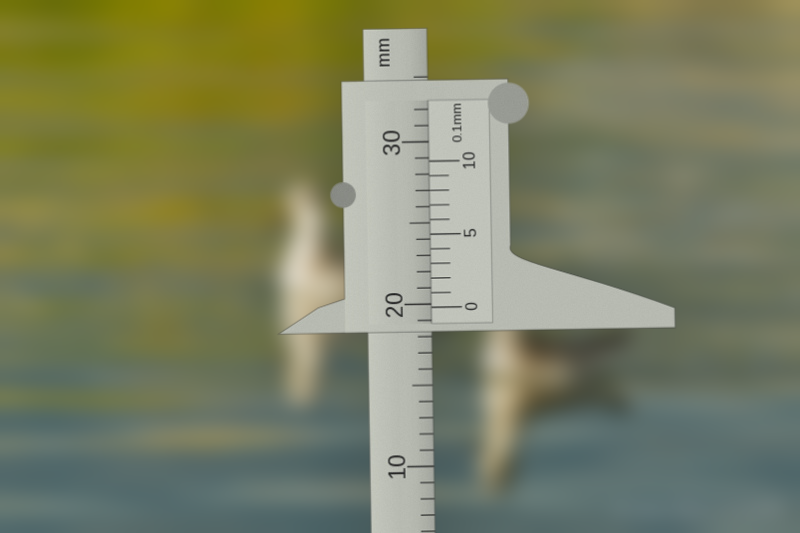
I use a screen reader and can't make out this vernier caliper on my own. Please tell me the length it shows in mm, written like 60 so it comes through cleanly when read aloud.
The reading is 19.8
